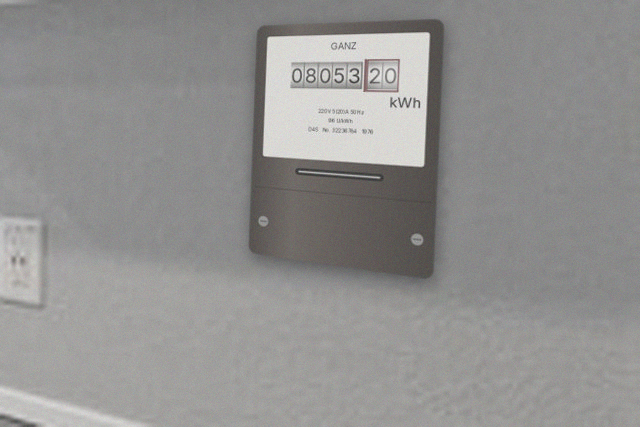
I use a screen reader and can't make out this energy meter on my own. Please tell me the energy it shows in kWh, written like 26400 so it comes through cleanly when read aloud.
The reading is 8053.20
